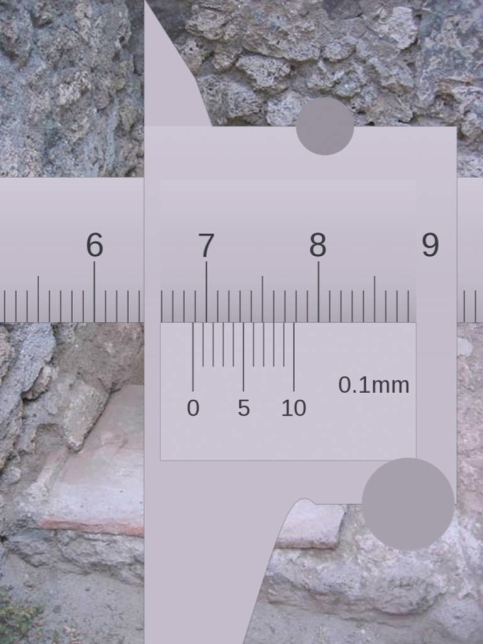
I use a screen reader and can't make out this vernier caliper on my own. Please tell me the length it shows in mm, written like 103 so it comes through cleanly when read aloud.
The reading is 68.8
